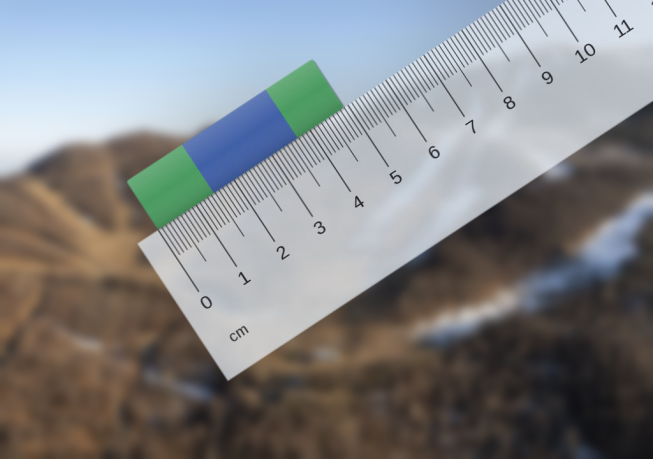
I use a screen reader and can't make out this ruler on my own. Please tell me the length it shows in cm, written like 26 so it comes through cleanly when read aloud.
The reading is 4.9
